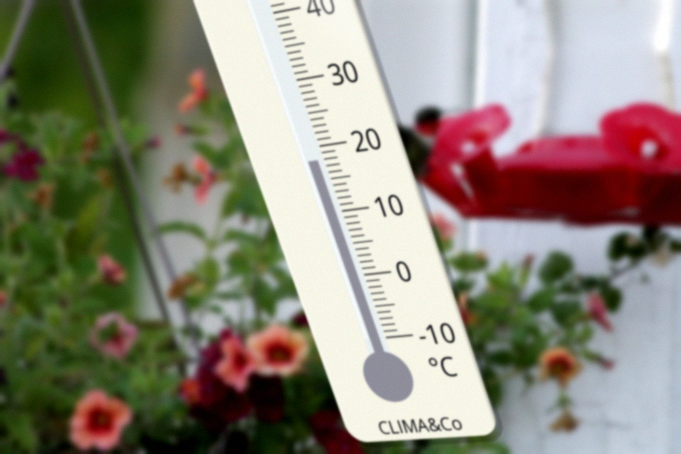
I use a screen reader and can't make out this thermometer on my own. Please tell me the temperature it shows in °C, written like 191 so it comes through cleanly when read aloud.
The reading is 18
